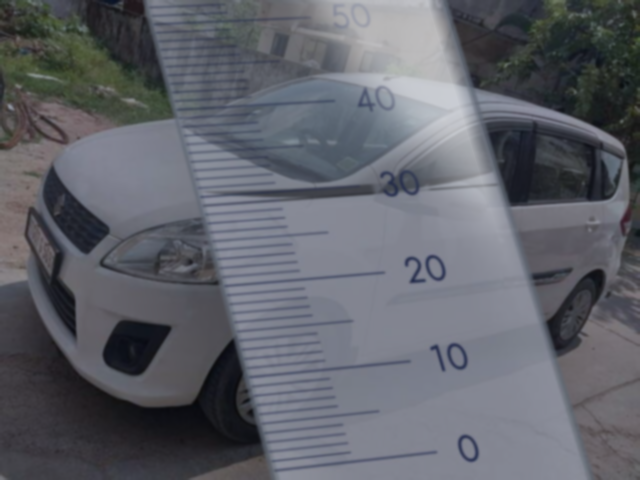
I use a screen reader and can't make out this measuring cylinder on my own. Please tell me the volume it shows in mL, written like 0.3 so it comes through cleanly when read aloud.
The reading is 29
